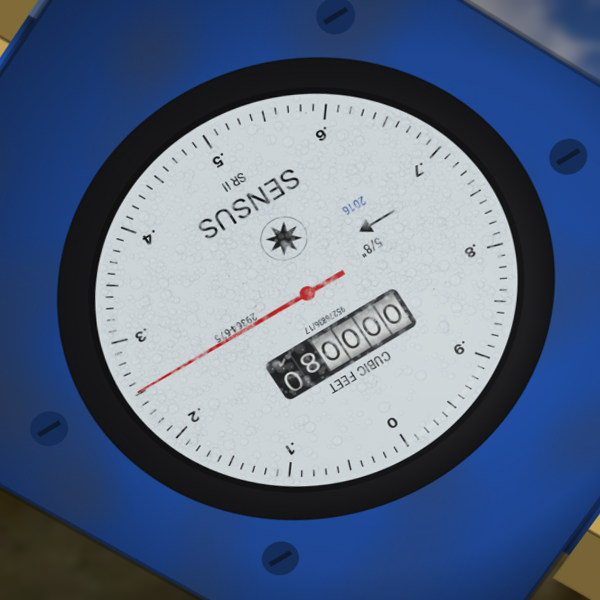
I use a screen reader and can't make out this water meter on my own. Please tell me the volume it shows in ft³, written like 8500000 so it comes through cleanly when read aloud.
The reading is 80.25
